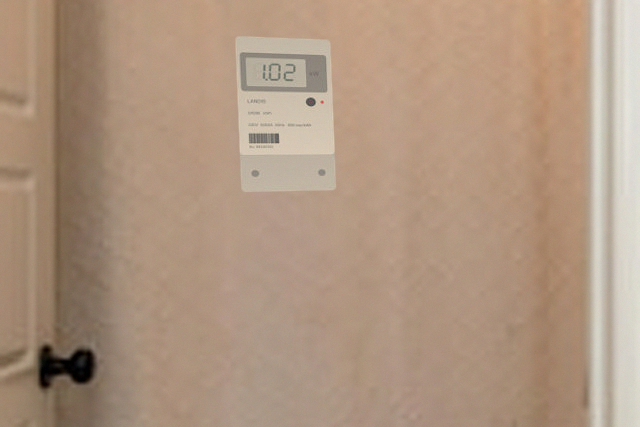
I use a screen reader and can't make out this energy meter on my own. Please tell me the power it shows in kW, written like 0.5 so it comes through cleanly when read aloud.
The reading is 1.02
